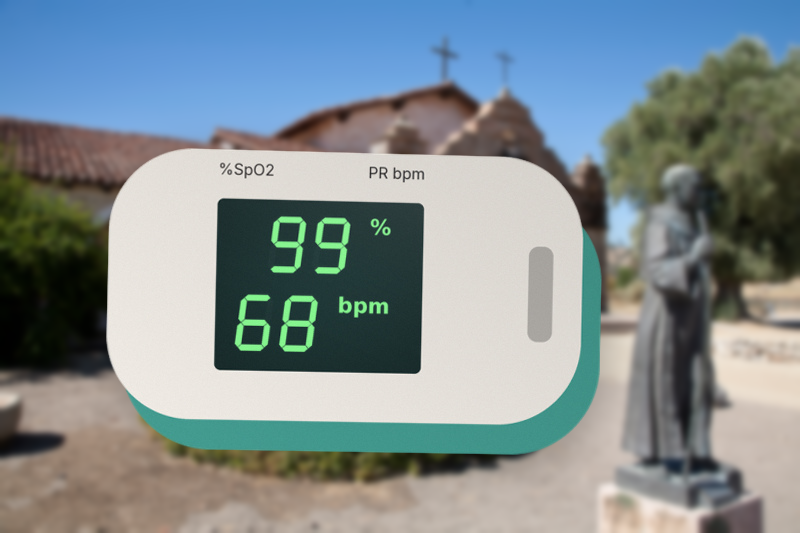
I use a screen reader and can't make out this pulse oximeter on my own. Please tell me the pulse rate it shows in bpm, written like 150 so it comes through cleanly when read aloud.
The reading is 68
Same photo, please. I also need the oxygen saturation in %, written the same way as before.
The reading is 99
